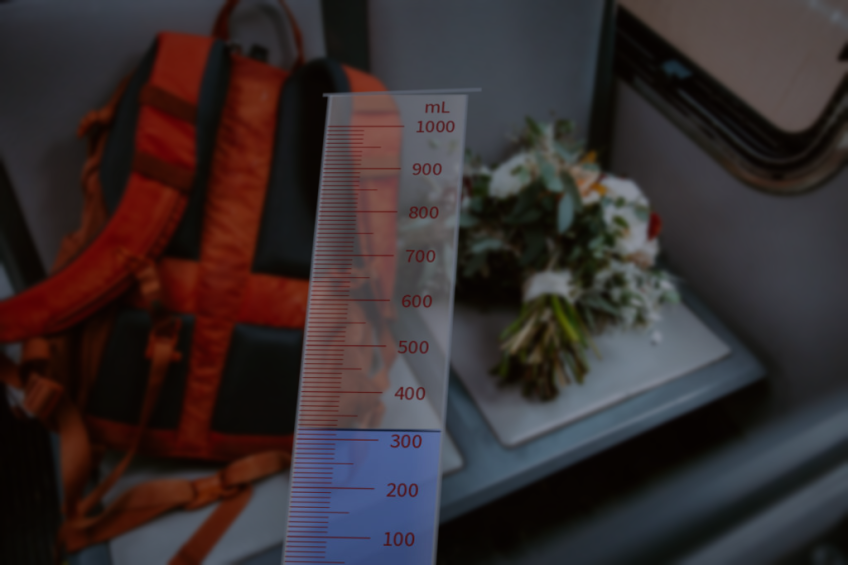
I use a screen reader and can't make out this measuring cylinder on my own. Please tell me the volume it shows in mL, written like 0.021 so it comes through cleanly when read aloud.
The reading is 320
